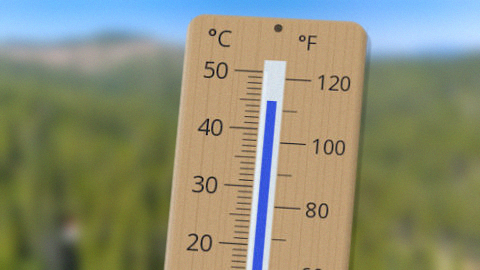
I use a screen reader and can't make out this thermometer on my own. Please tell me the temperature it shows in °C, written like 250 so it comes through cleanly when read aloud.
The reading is 45
